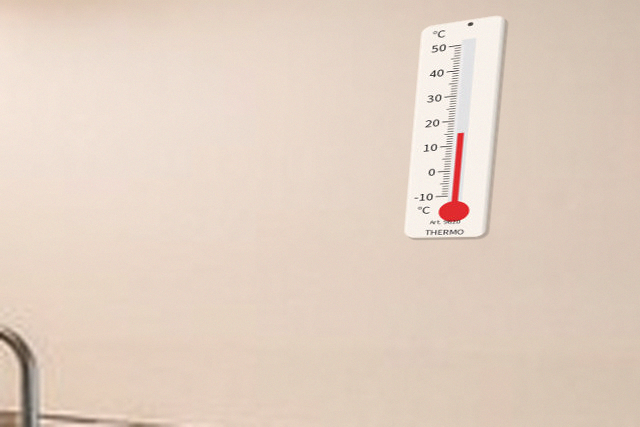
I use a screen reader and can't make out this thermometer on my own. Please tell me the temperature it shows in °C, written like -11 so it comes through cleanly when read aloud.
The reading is 15
